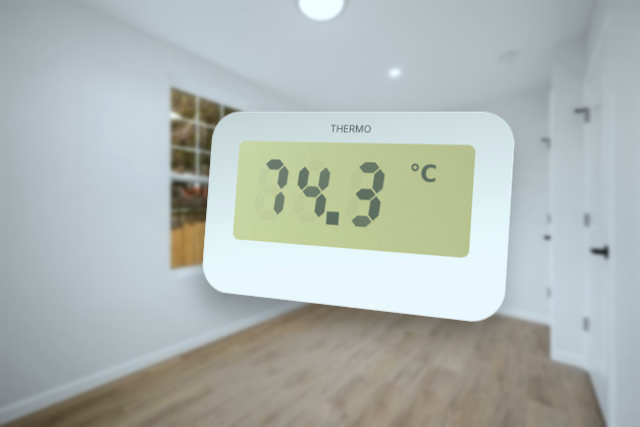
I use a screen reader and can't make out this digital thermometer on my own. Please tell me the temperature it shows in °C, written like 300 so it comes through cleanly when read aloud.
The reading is 74.3
